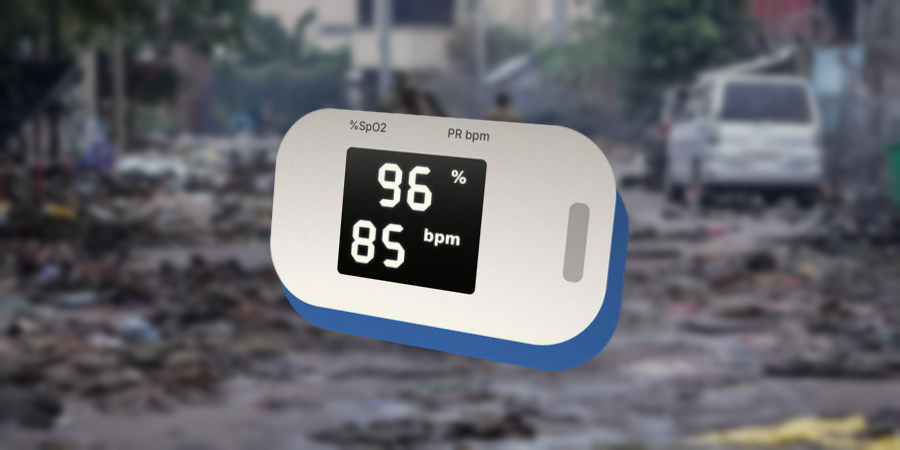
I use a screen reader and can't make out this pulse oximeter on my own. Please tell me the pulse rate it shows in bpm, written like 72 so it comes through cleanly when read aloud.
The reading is 85
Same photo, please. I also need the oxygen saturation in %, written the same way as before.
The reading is 96
